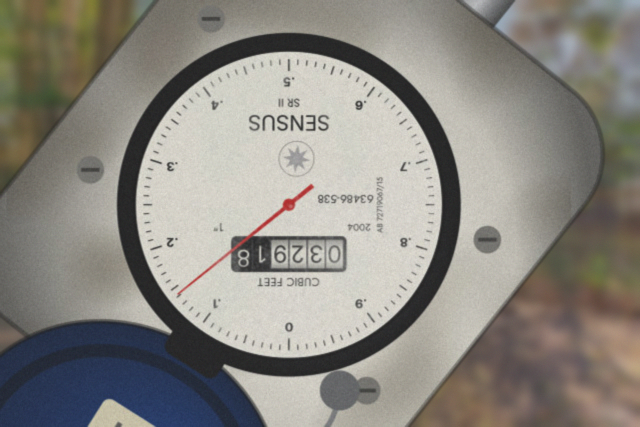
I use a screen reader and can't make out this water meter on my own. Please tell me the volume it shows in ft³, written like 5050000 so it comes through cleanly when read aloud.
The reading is 32918.14
